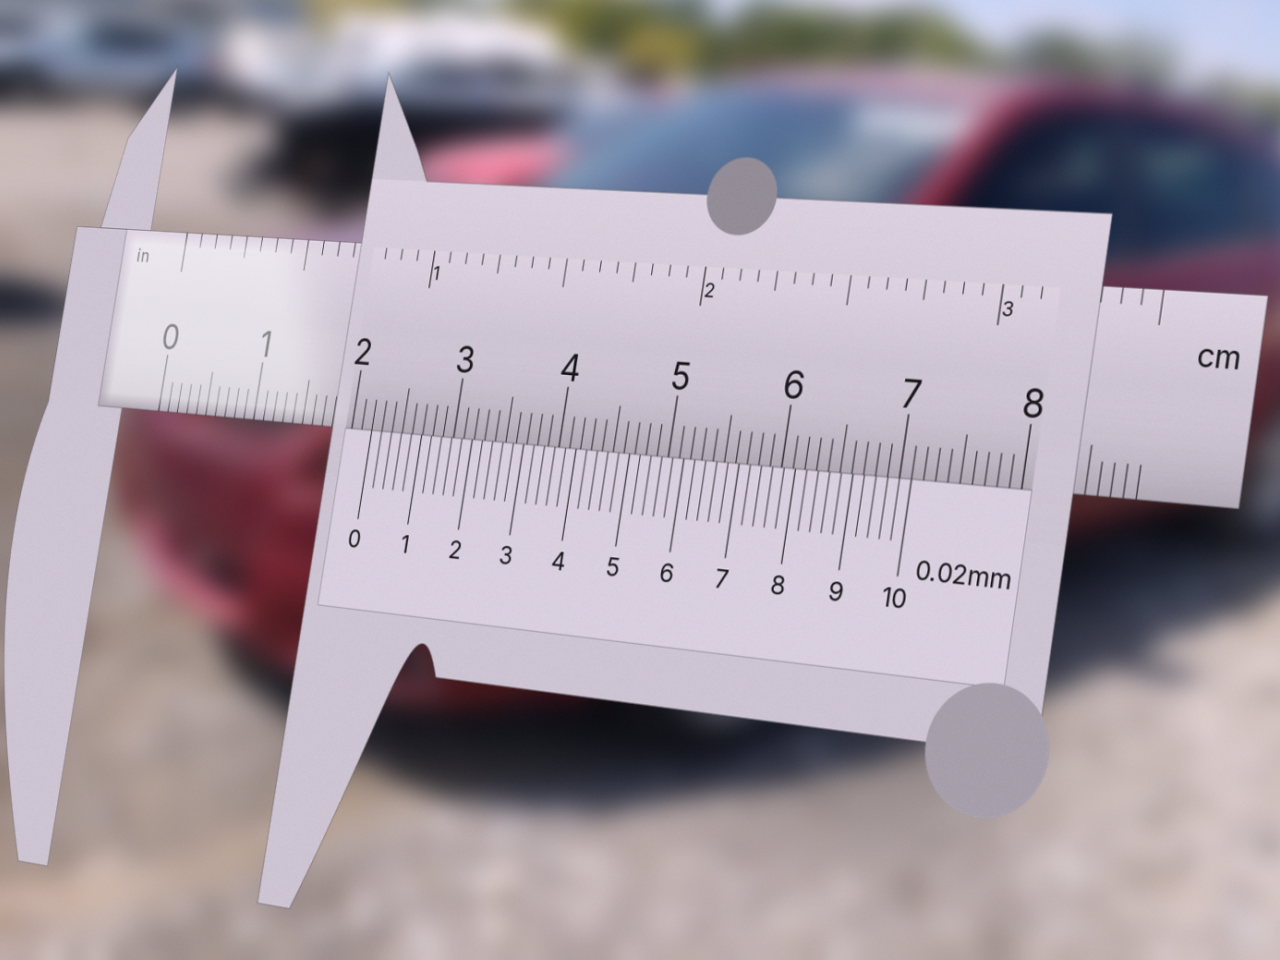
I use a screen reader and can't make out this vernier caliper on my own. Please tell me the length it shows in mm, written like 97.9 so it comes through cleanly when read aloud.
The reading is 22.0
